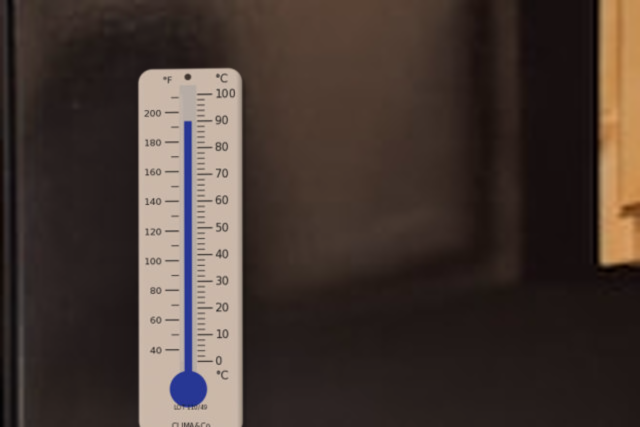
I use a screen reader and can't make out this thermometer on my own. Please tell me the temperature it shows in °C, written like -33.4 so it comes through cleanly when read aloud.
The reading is 90
